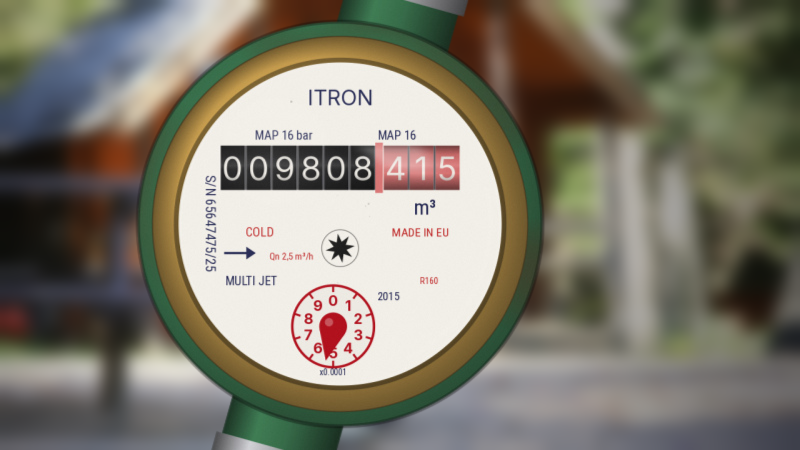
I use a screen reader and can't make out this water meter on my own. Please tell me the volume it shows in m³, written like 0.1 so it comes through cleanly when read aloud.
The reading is 9808.4155
